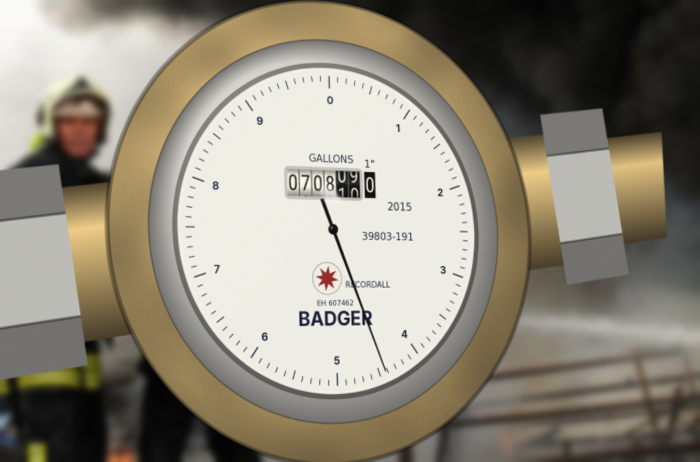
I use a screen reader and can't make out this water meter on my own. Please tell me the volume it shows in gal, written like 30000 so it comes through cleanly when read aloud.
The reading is 708094.4
